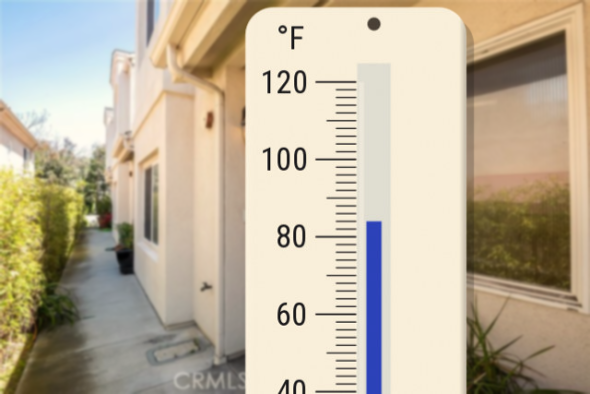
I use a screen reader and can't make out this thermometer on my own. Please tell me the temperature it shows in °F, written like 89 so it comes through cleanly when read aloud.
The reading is 84
